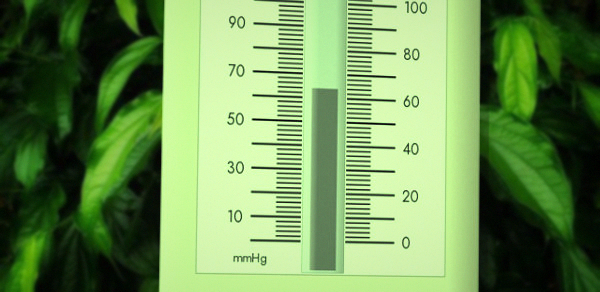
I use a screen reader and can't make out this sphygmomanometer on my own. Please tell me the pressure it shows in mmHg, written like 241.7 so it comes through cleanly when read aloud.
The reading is 64
